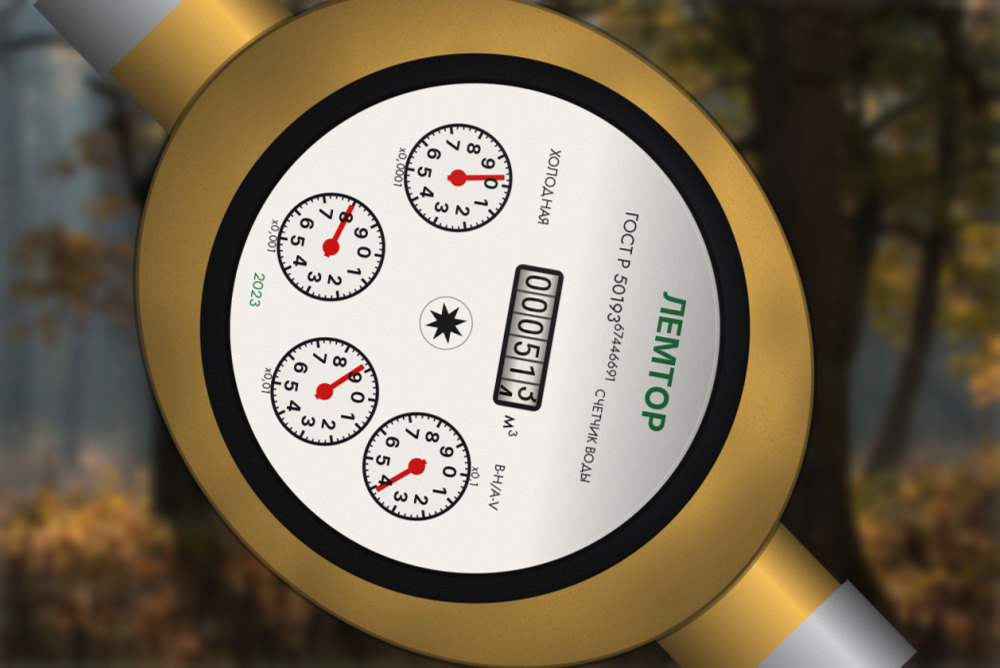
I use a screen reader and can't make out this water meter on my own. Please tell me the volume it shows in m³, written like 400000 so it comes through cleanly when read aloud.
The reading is 513.3879
